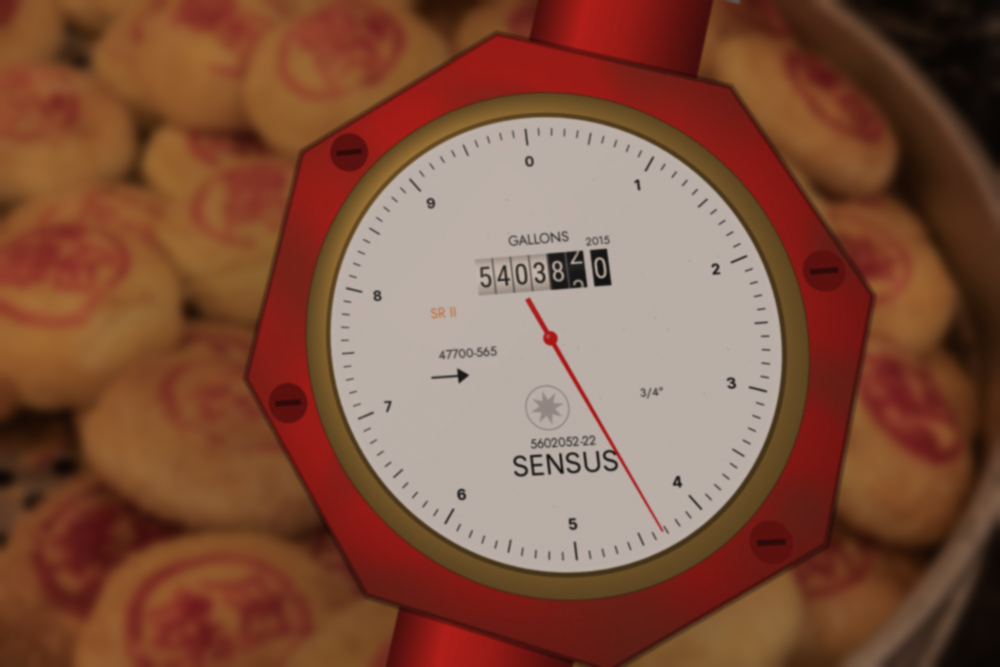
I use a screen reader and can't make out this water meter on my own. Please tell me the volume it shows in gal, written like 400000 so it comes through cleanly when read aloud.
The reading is 5403824.3
